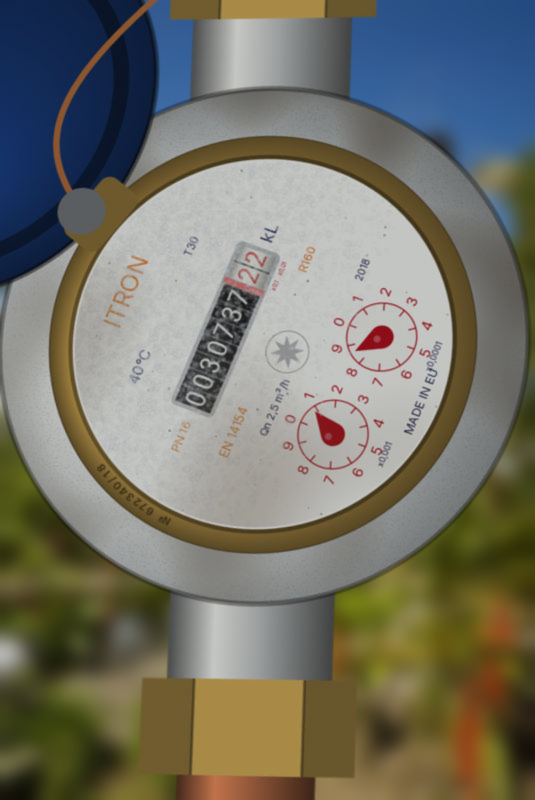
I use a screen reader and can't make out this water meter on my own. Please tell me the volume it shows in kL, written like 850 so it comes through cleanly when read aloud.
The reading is 30737.2208
